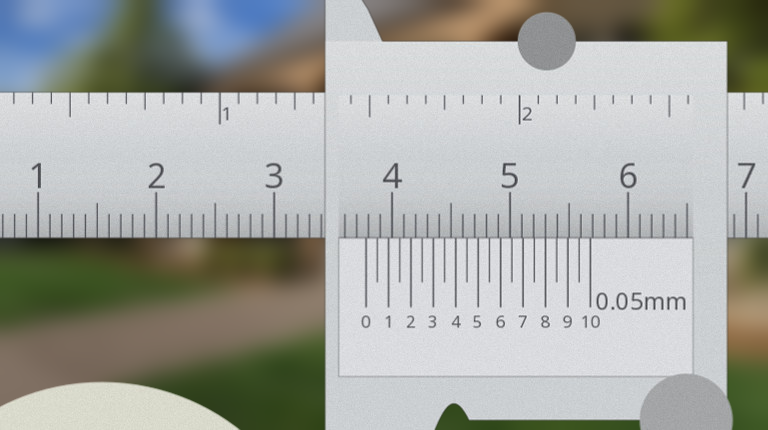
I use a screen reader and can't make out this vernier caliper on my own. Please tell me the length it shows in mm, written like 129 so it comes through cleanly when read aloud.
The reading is 37.8
